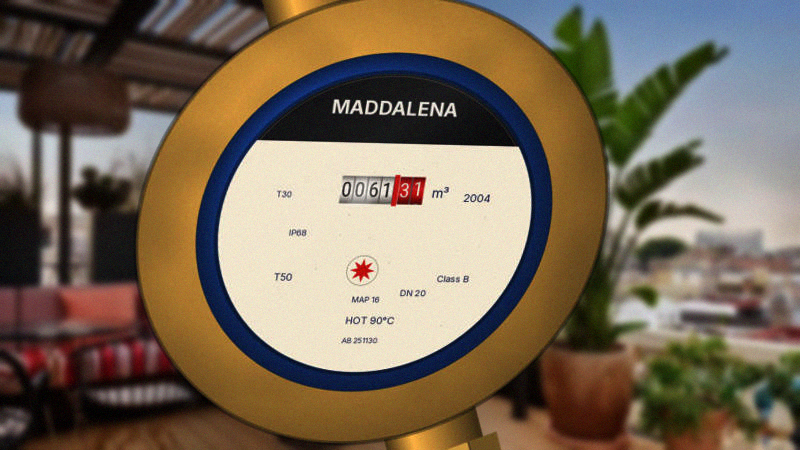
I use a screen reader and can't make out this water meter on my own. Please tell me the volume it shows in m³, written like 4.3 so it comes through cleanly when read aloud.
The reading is 61.31
